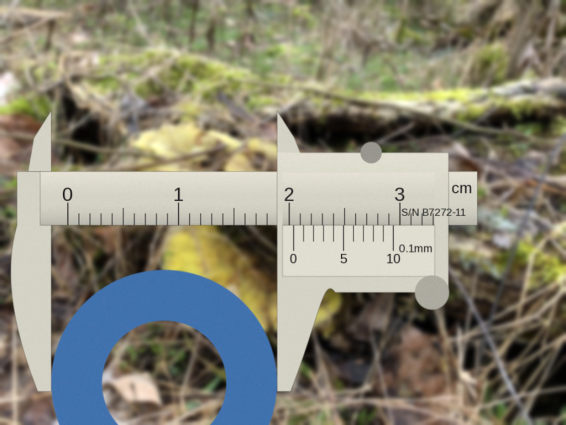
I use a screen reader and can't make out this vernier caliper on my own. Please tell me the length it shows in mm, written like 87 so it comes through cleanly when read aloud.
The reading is 20.4
